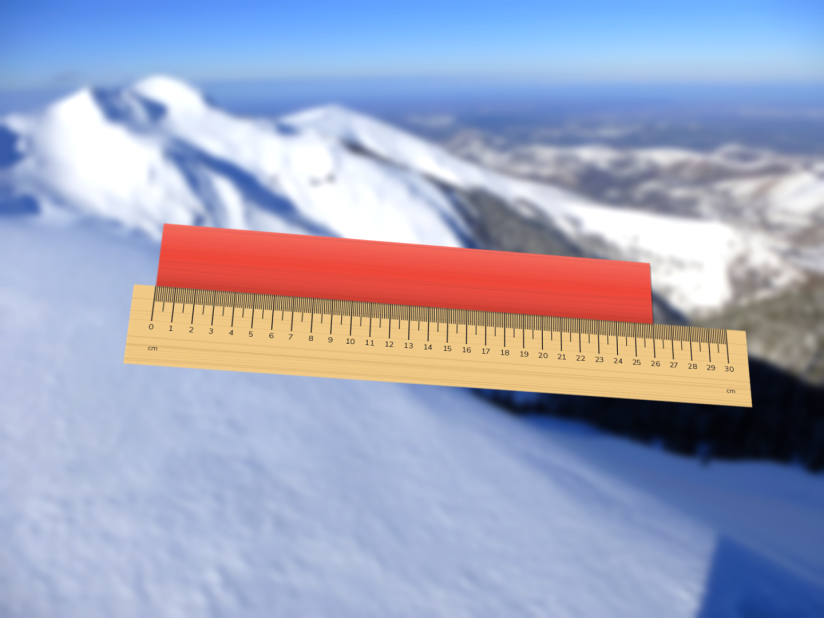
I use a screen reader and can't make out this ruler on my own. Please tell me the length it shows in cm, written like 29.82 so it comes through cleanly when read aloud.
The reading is 26
